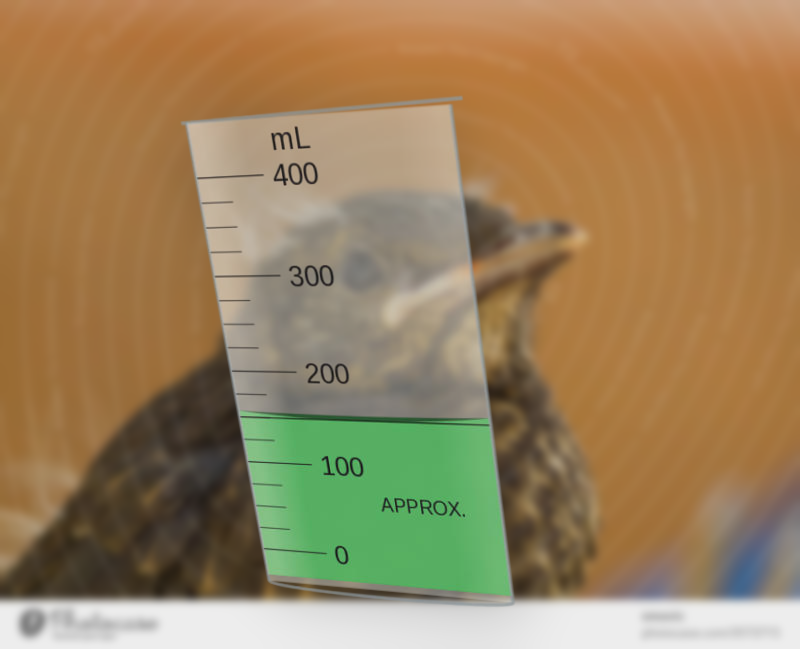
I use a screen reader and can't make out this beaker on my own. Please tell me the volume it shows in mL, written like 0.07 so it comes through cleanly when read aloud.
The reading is 150
